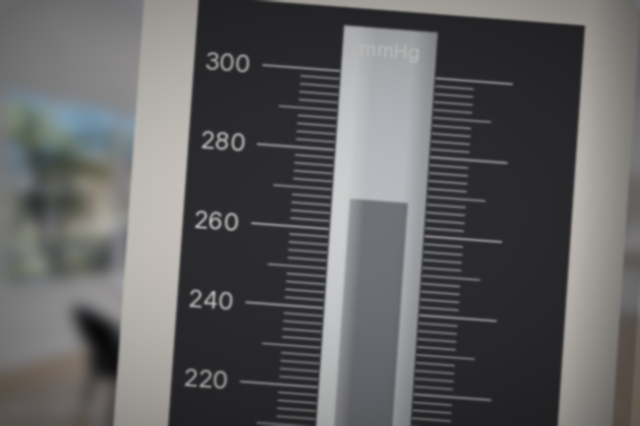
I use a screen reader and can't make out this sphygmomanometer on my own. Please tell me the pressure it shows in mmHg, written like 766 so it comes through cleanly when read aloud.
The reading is 268
